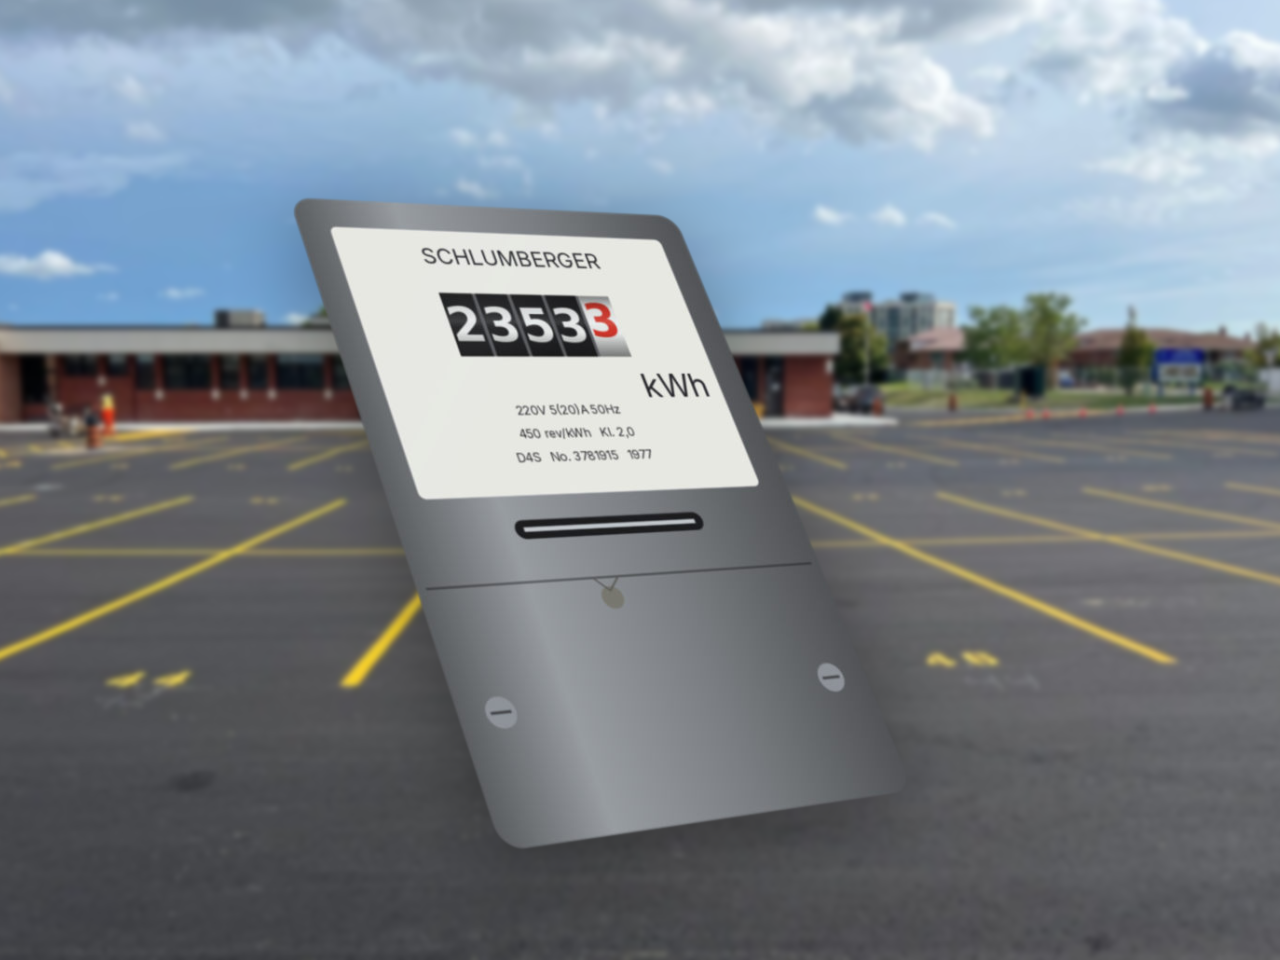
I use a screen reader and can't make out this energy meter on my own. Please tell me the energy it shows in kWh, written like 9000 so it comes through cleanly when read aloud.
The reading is 2353.3
